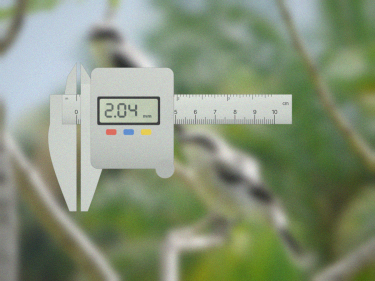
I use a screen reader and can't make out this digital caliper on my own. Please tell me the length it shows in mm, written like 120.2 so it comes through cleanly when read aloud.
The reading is 2.04
